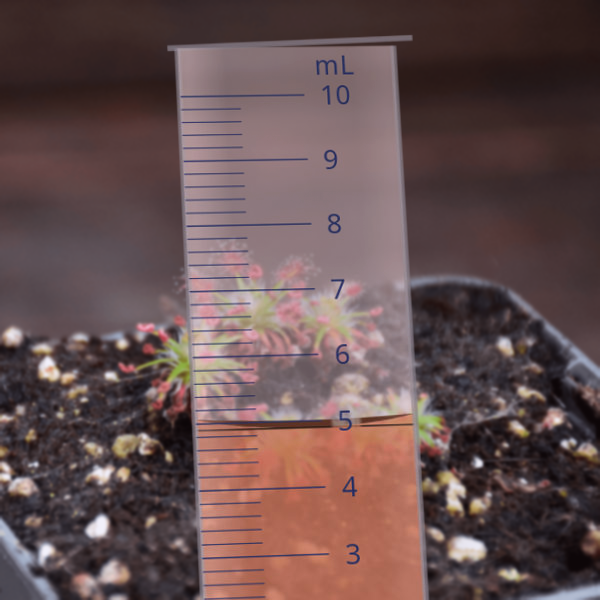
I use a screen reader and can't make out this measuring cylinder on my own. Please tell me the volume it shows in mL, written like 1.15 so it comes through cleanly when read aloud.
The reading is 4.9
